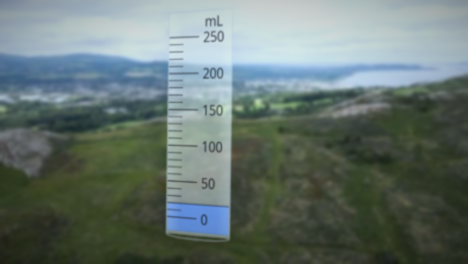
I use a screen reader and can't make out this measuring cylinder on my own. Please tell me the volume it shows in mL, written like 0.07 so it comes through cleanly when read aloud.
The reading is 20
